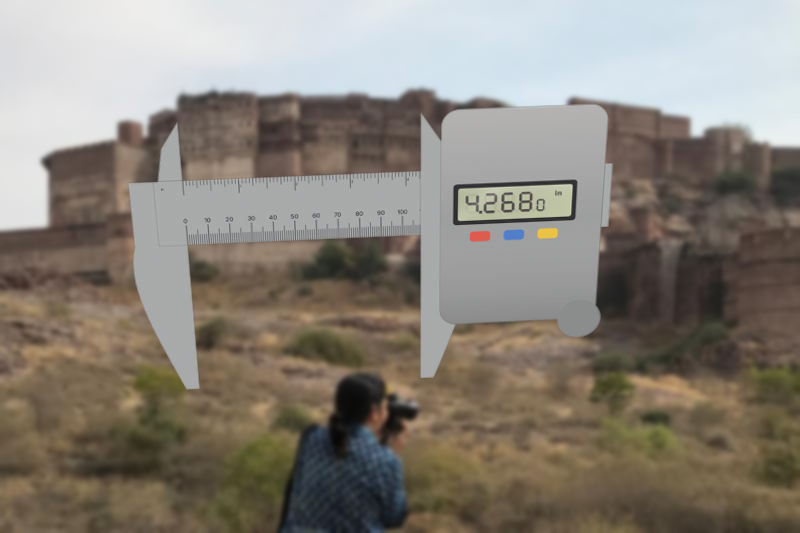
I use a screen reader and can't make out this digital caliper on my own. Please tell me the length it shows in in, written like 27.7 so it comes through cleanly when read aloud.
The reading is 4.2680
